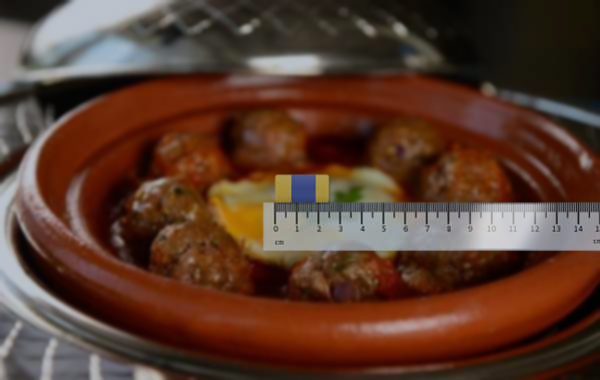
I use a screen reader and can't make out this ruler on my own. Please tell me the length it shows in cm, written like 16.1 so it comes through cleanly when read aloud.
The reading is 2.5
